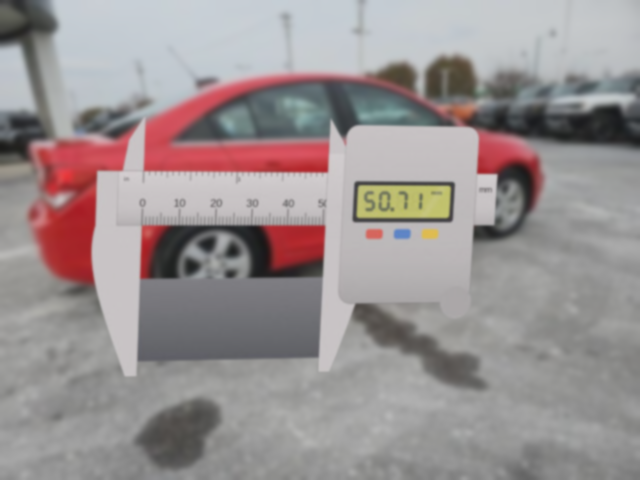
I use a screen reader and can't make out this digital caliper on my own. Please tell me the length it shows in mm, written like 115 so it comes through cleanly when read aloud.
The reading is 50.71
